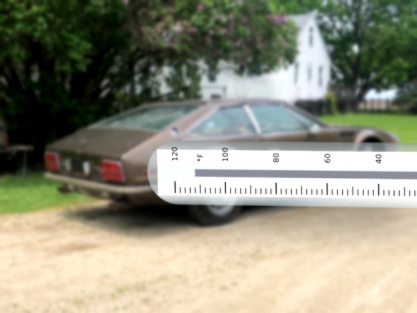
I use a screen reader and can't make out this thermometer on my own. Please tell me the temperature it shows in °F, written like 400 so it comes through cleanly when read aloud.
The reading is 112
